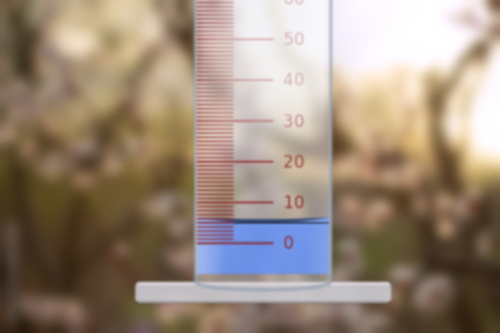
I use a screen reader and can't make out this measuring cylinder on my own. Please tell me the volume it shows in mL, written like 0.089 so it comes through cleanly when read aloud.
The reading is 5
